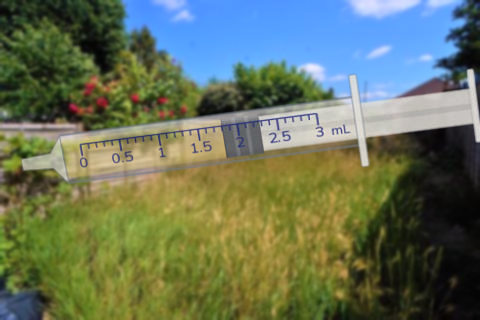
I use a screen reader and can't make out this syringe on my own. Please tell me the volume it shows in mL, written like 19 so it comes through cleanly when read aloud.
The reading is 1.8
